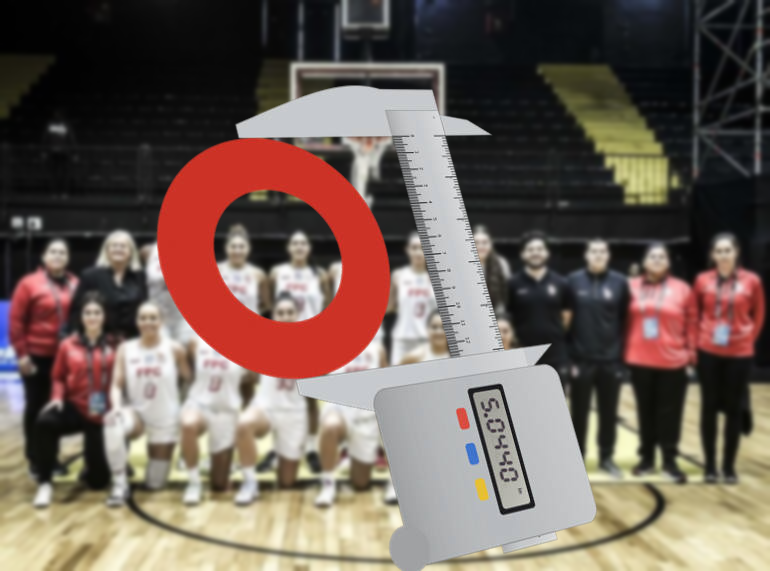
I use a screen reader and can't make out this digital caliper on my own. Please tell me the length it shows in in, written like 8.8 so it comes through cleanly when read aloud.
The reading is 5.0440
